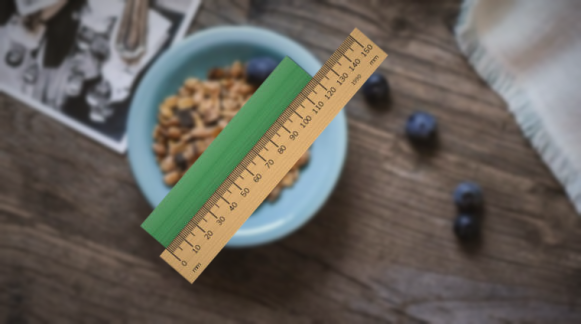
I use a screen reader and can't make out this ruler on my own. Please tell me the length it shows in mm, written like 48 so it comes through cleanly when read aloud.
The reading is 120
